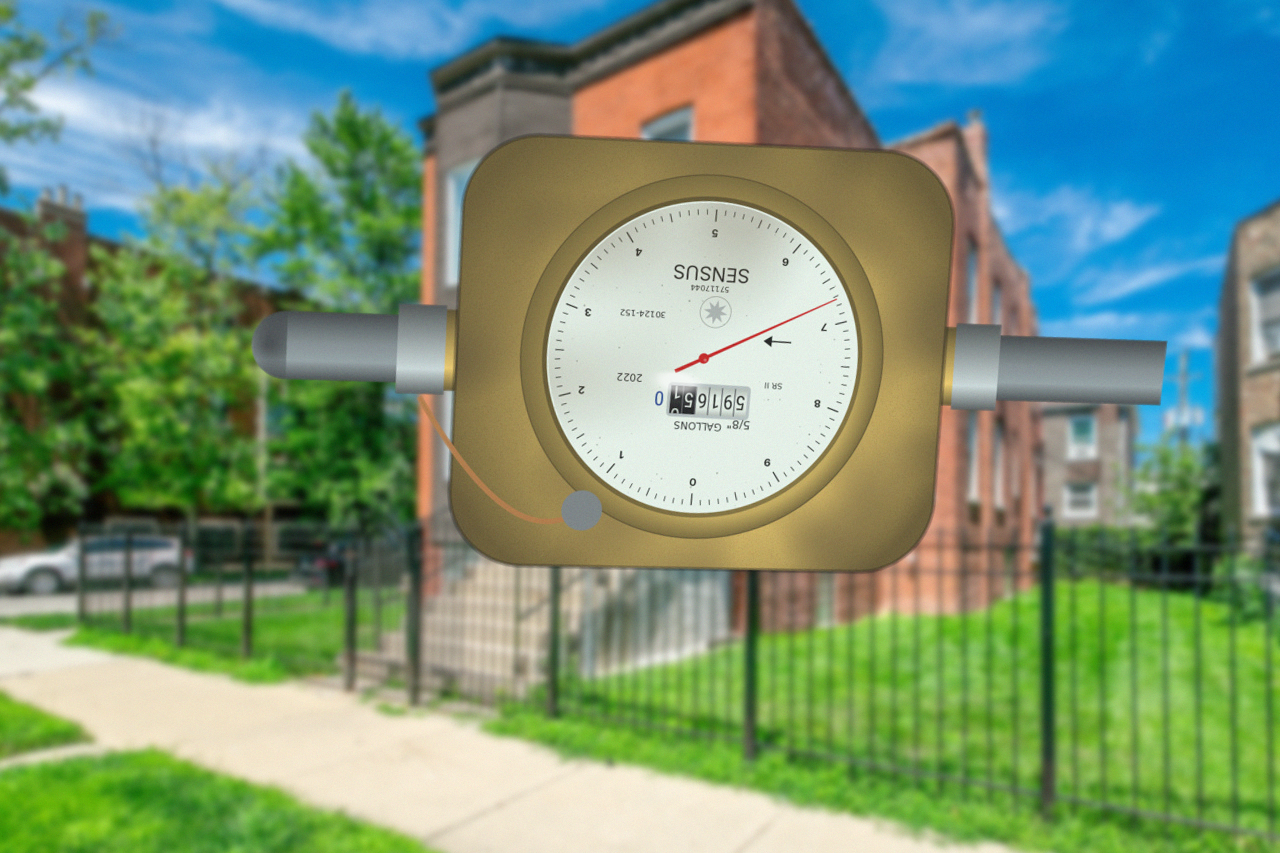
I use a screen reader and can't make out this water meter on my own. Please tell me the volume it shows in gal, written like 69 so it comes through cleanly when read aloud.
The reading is 5916506.7
